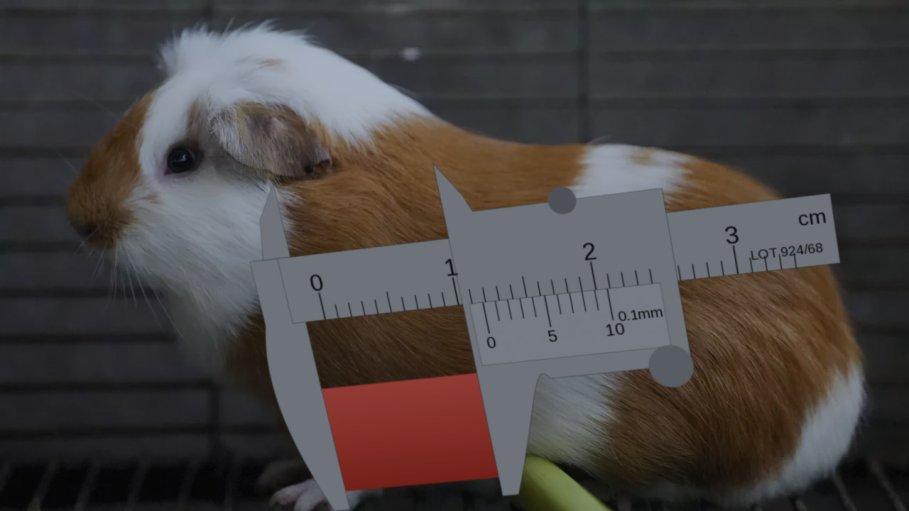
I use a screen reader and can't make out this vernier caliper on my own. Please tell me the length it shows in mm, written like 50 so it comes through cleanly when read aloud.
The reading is 11.8
